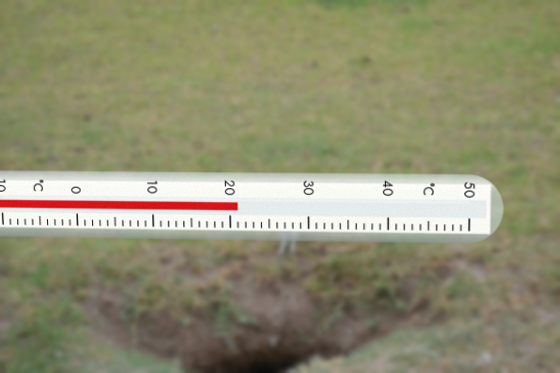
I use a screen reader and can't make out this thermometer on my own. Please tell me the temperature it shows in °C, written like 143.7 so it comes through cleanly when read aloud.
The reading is 21
